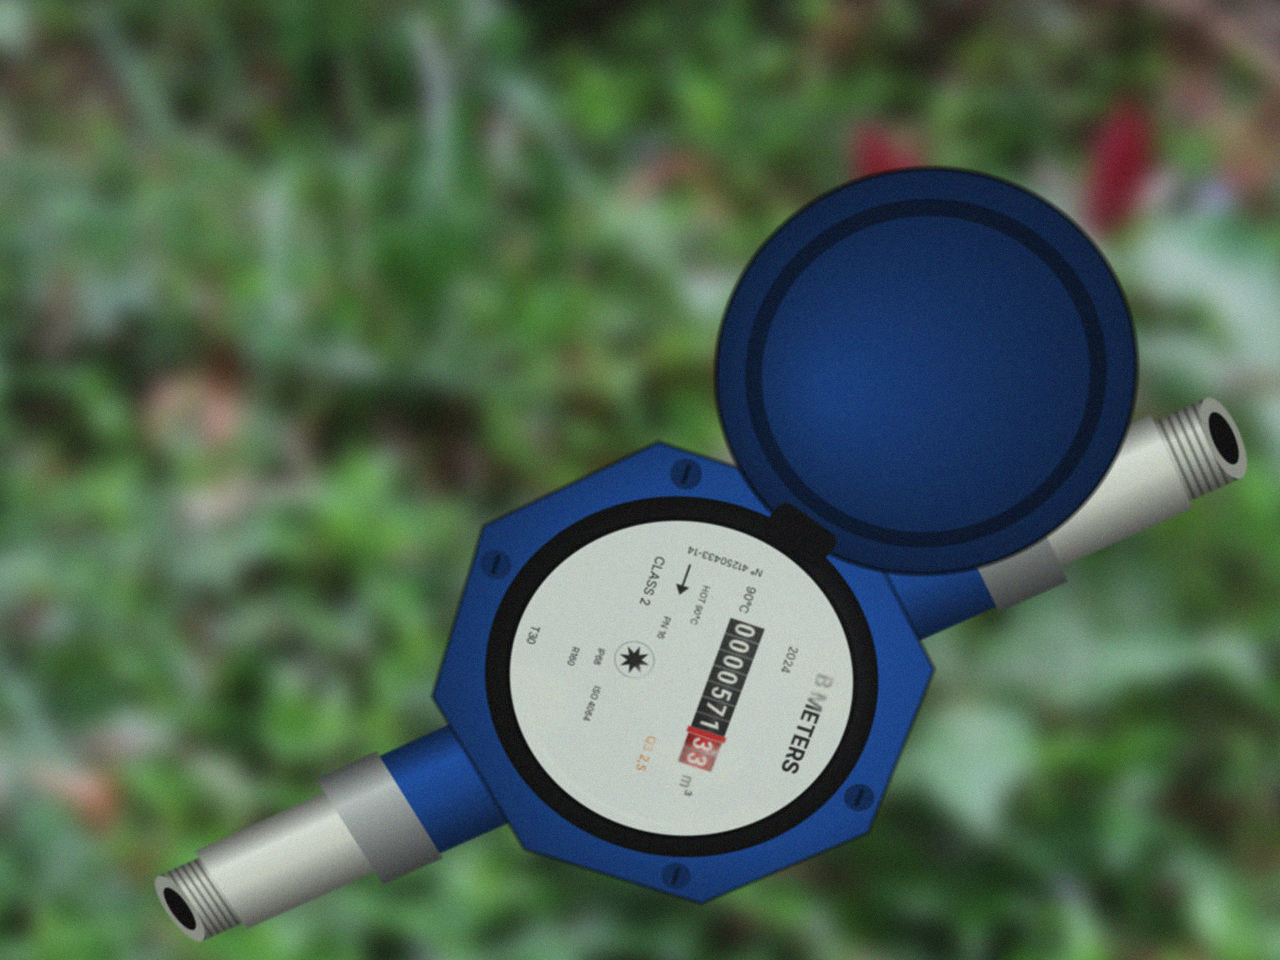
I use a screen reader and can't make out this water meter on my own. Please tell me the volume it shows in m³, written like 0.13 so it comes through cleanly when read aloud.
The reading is 571.33
